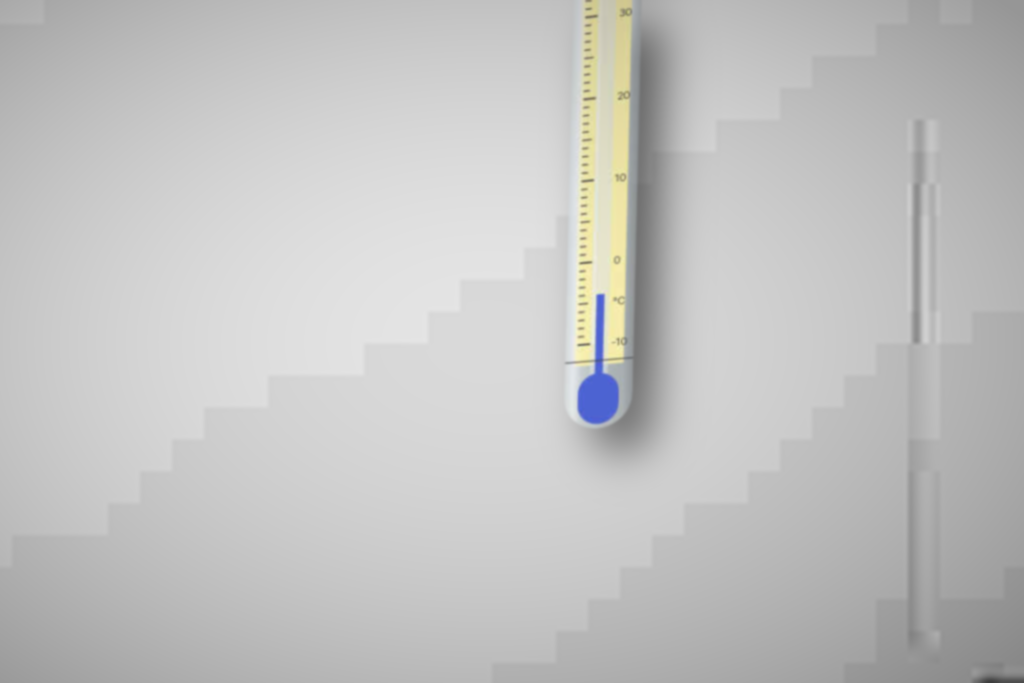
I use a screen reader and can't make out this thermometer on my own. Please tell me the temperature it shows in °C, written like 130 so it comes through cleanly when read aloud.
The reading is -4
